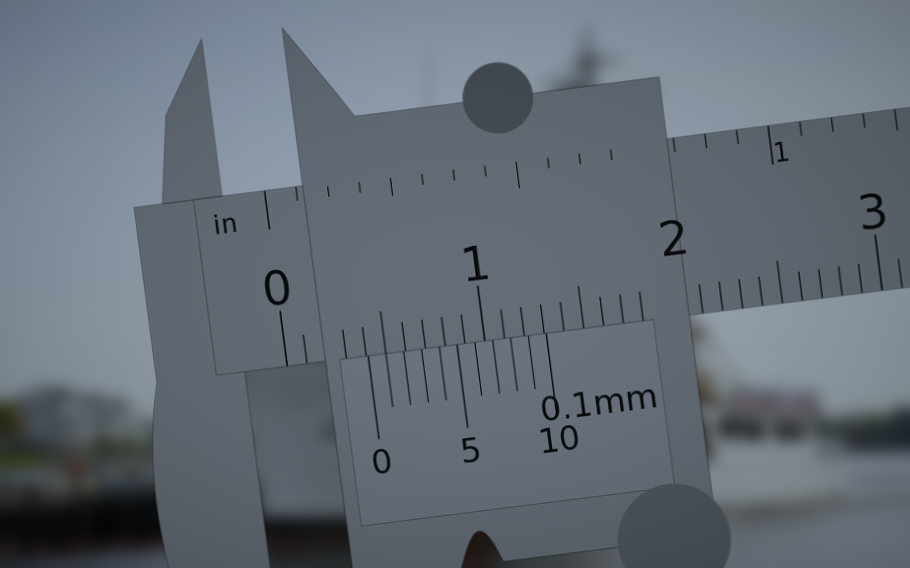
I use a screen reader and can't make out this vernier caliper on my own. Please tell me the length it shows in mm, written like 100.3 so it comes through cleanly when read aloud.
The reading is 4.1
